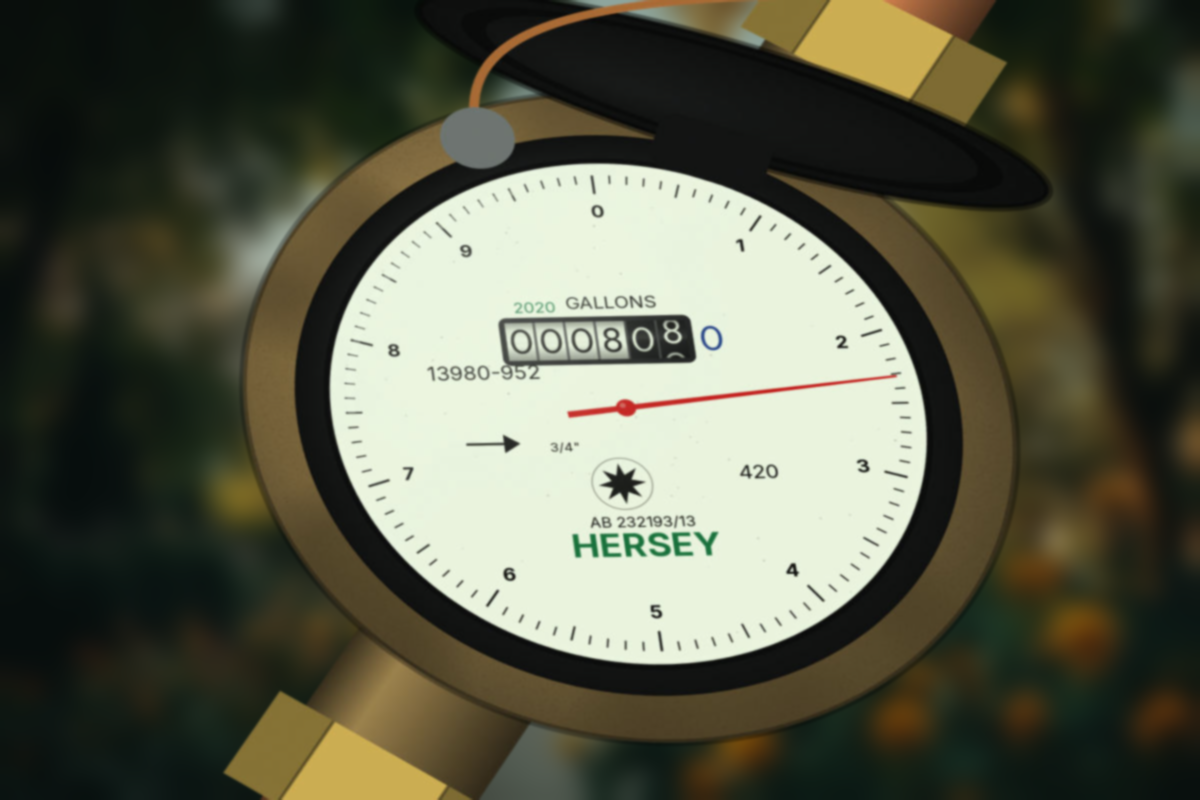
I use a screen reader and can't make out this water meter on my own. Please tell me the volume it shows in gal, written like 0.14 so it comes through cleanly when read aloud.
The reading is 8082.3
